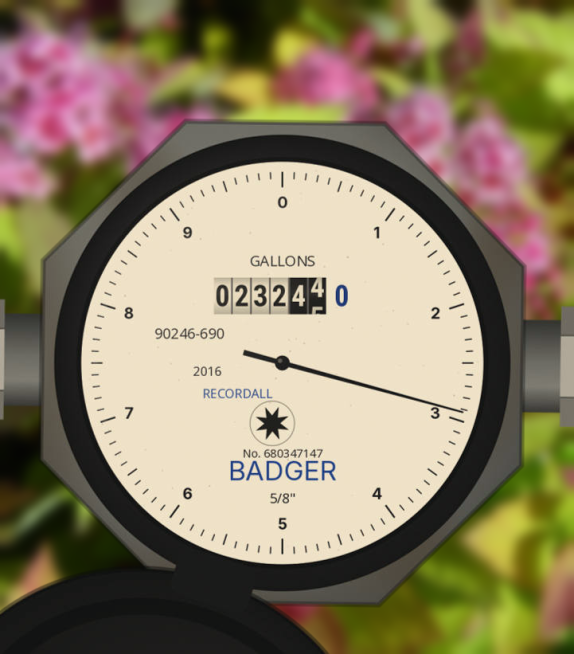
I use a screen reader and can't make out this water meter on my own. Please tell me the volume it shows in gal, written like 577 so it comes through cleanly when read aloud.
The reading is 232442.9
